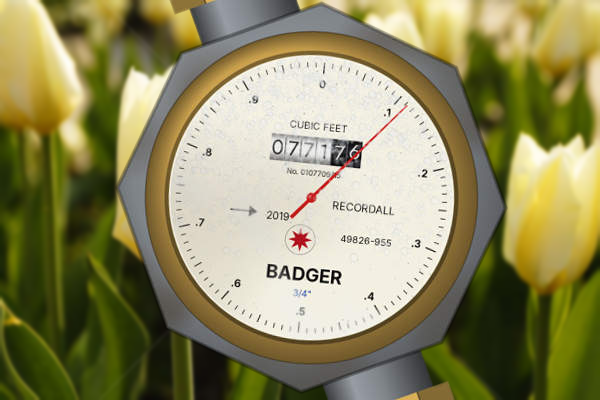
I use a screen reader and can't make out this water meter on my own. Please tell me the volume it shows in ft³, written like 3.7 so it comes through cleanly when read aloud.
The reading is 77176.11
